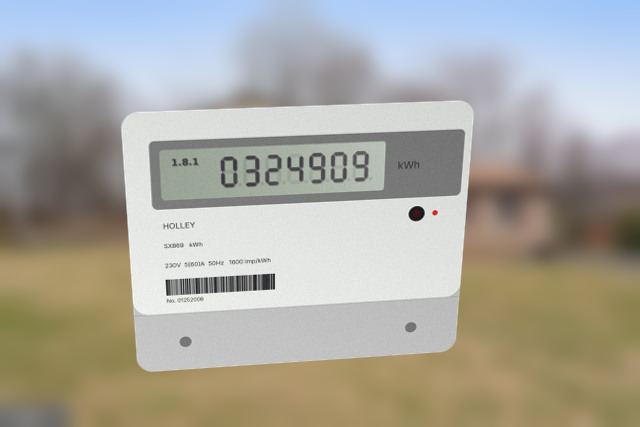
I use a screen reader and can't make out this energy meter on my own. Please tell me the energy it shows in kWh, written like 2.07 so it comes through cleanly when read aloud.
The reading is 324909
